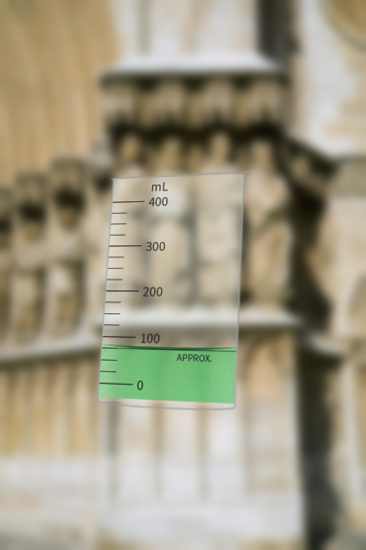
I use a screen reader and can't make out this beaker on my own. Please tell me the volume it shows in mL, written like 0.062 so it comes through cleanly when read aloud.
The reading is 75
